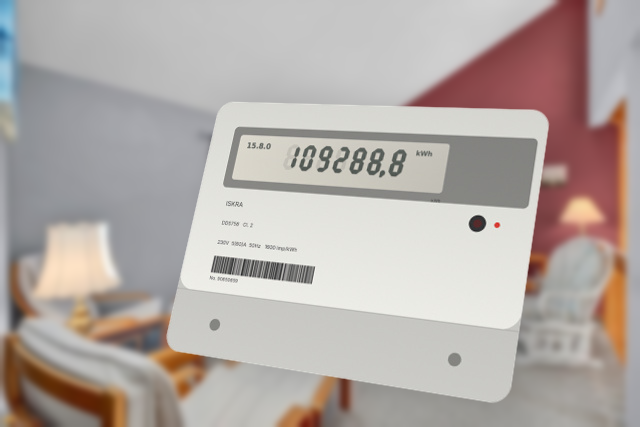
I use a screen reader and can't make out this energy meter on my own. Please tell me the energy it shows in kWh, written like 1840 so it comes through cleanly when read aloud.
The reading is 109288.8
